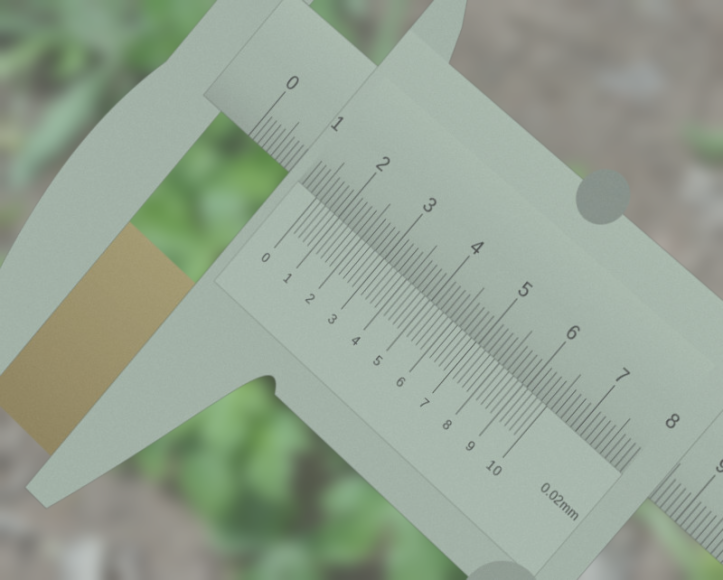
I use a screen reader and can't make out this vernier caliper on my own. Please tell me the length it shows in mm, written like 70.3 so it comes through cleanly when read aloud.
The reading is 15.2
